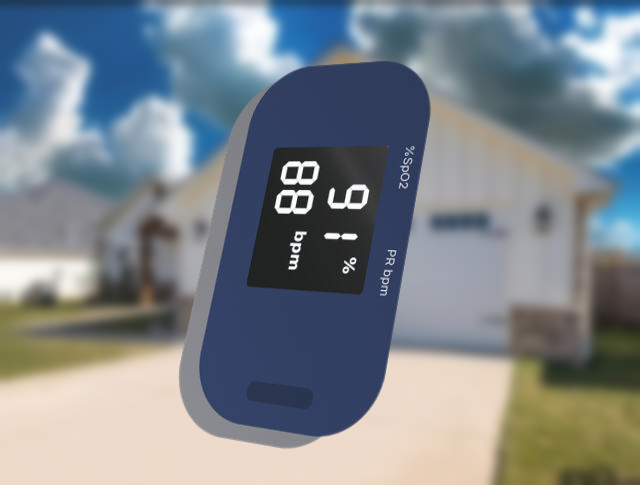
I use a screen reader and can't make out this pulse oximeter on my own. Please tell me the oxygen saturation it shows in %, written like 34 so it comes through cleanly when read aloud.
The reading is 91
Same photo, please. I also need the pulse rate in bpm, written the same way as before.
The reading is 88
